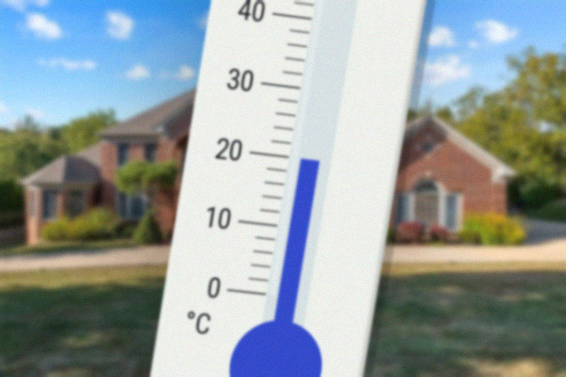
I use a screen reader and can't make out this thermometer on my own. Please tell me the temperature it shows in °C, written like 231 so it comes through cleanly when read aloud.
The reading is 20
